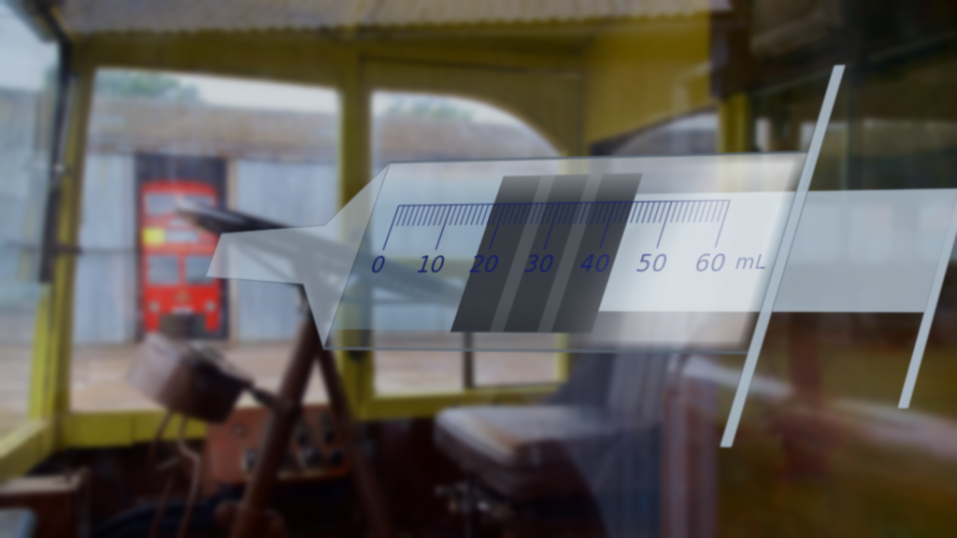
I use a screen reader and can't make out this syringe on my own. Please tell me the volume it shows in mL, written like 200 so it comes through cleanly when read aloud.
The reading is 18
